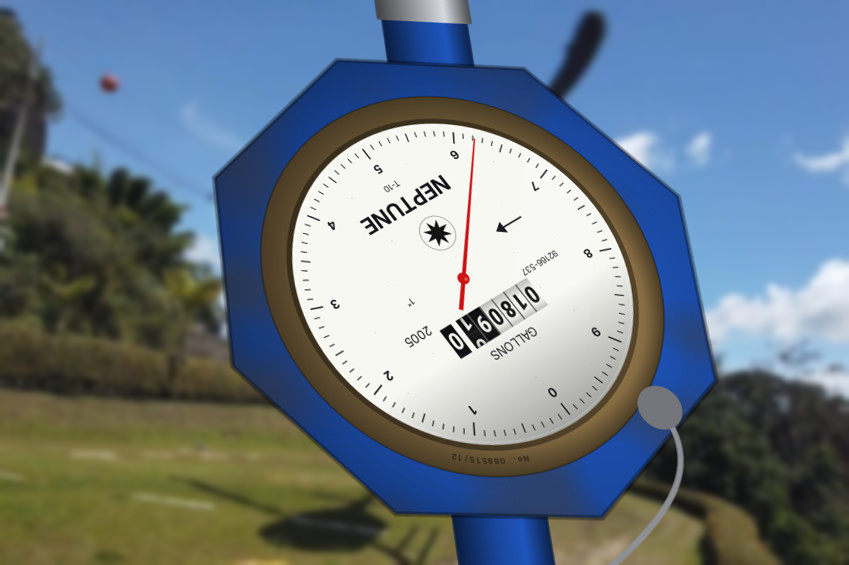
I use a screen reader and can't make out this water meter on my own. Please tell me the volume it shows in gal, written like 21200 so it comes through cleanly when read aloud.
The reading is 180906.2
